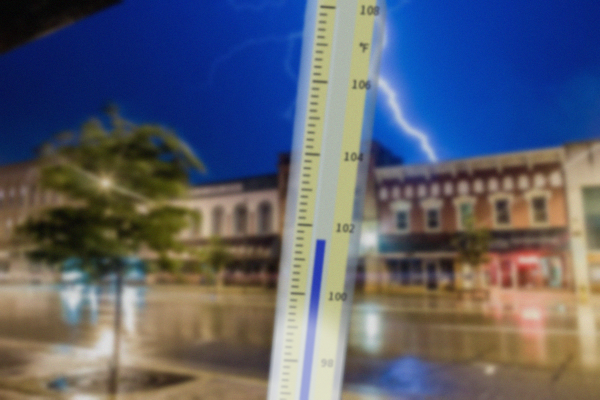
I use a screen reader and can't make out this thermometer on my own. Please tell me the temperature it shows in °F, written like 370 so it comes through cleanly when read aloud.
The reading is 101.6
